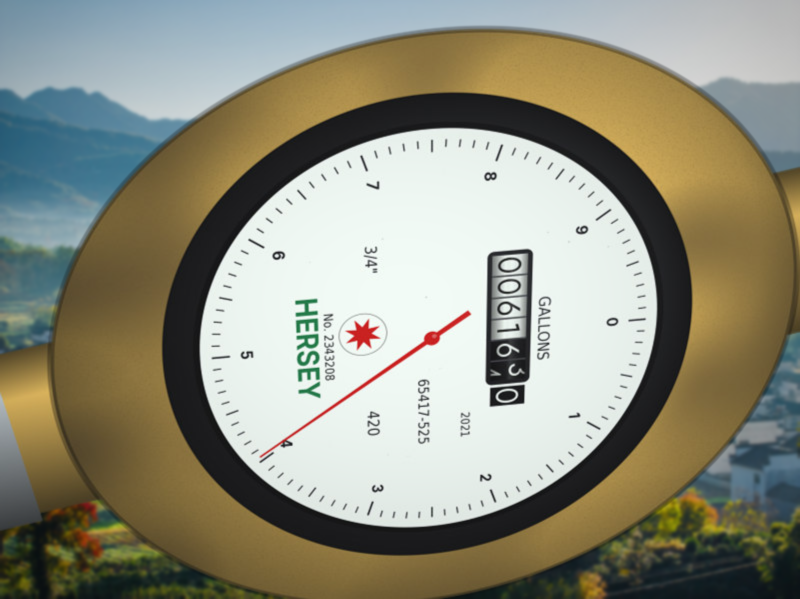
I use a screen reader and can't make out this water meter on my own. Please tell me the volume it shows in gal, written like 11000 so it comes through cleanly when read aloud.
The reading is 61634.0
